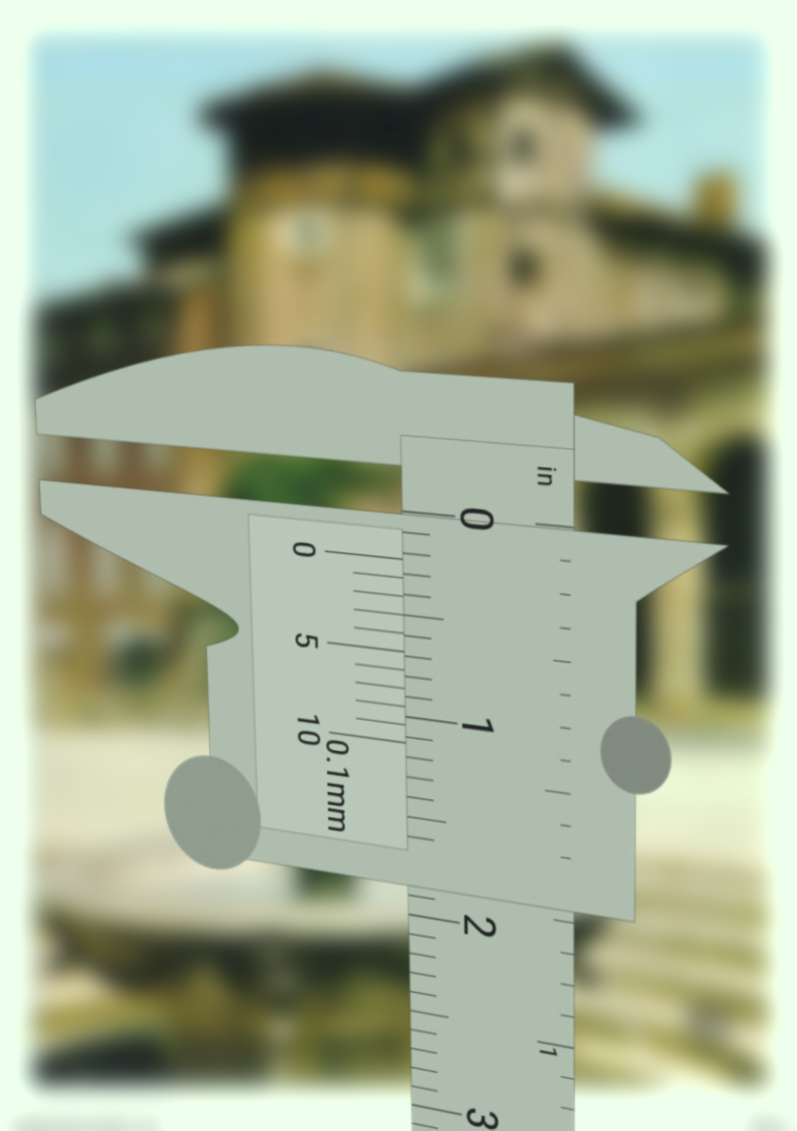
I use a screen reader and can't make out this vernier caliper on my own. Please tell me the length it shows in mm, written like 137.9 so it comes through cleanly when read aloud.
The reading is 2.3
